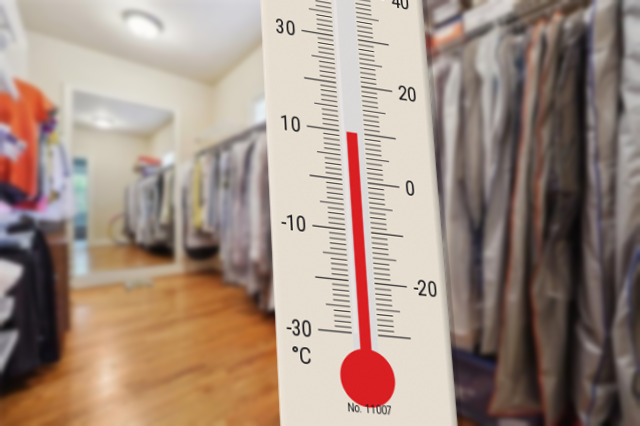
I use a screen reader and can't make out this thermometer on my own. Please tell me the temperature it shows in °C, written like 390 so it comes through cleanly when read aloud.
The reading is 10
